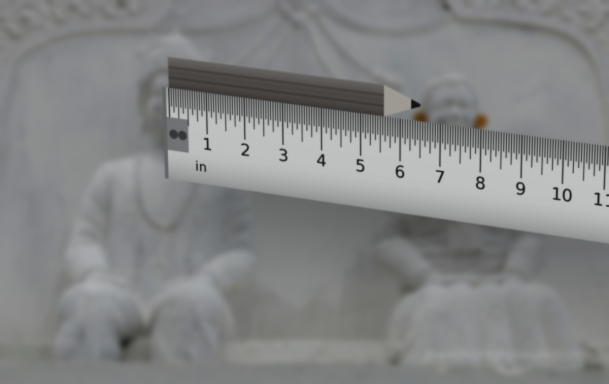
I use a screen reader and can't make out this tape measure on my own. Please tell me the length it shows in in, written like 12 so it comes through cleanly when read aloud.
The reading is 6.5
